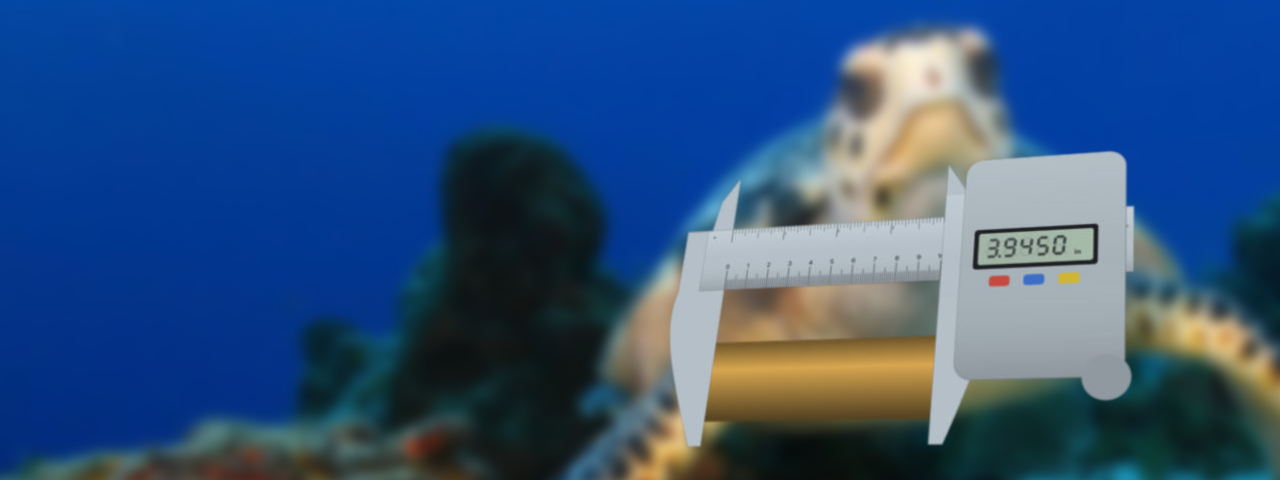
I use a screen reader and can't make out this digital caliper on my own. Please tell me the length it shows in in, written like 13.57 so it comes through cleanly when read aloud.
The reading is 3.9450
